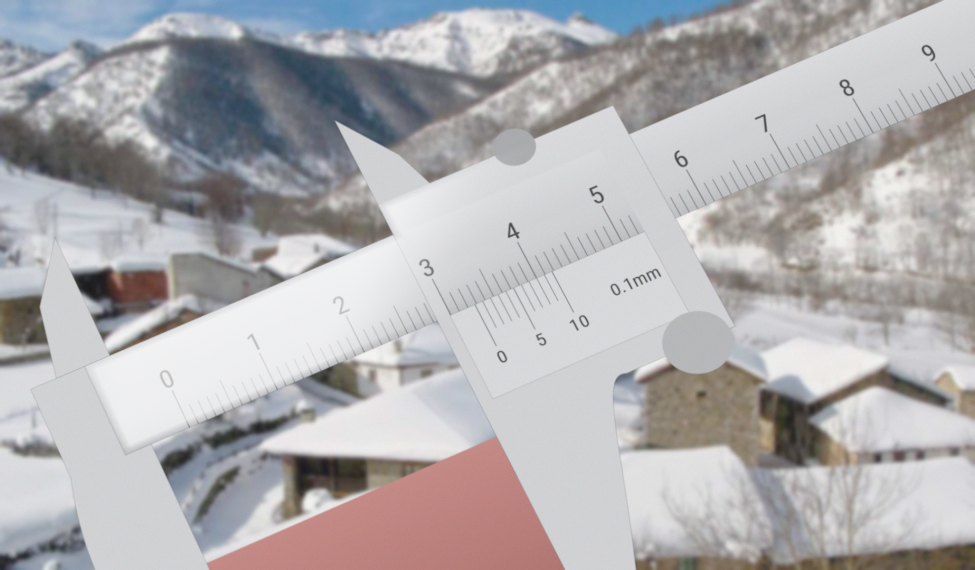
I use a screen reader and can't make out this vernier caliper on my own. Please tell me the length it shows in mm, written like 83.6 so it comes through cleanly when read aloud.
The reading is 32.8
